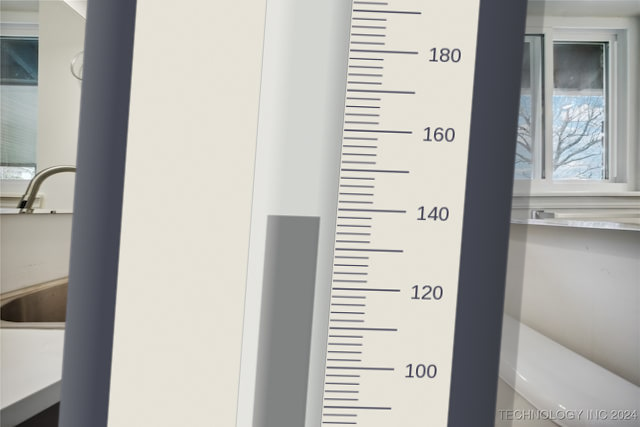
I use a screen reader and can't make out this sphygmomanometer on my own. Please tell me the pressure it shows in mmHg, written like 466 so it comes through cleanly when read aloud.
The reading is 138
